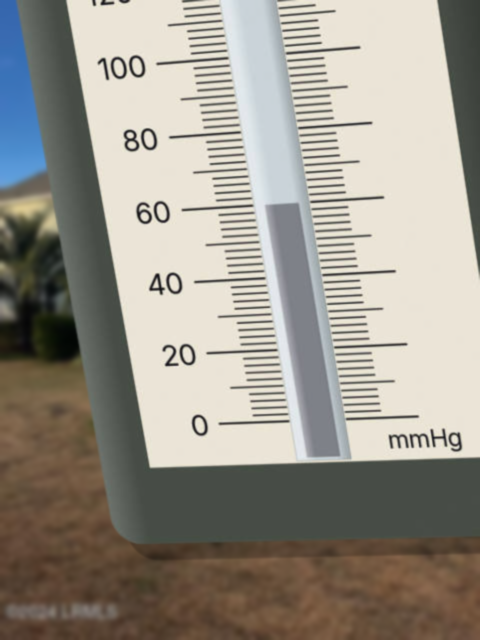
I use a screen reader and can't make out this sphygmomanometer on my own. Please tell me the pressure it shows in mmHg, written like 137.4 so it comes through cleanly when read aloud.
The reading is 60
